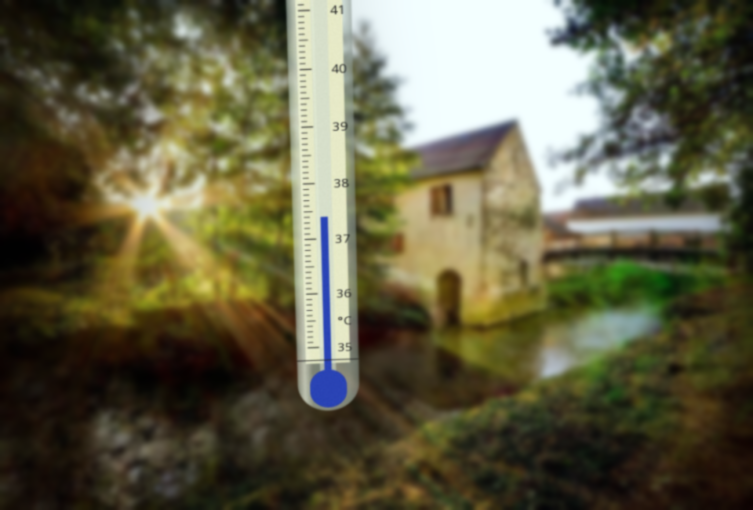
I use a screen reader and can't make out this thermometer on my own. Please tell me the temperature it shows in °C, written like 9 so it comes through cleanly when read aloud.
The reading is 37.4
